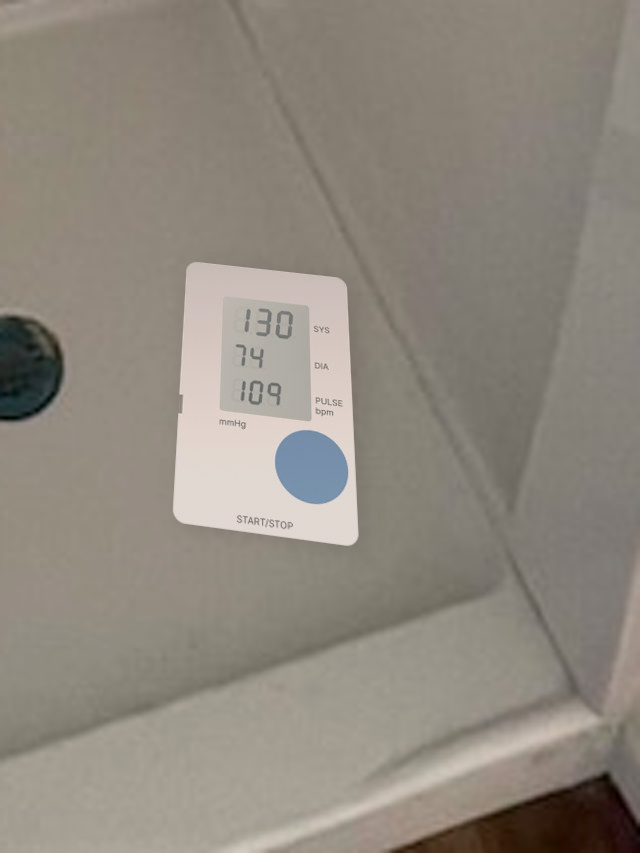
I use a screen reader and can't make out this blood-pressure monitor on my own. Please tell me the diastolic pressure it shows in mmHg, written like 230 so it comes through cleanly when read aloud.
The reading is 74
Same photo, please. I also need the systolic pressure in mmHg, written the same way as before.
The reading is 130
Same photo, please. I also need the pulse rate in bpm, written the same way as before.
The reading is 109
